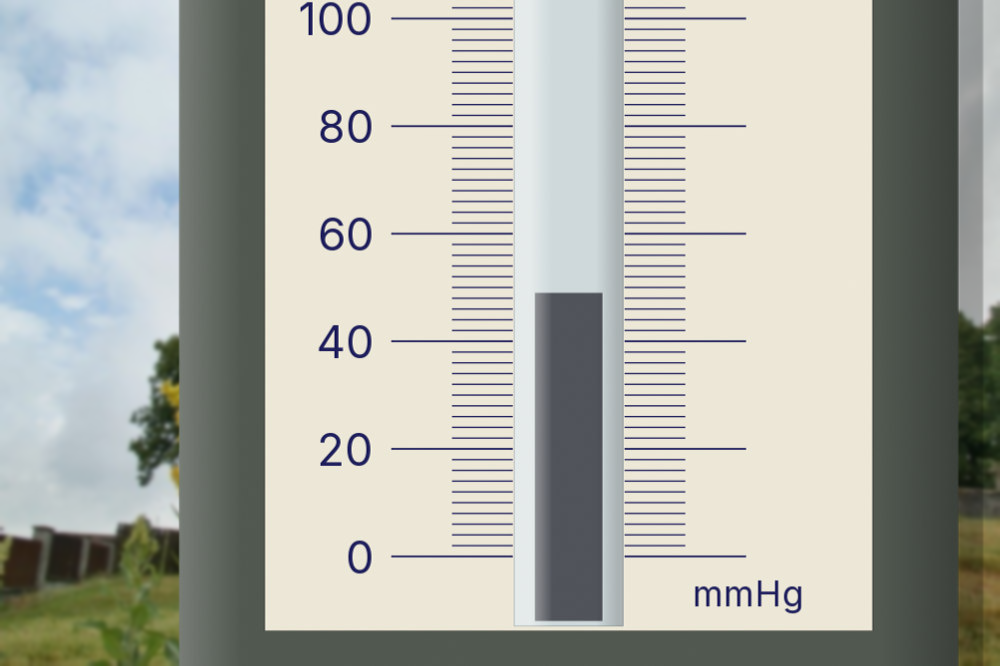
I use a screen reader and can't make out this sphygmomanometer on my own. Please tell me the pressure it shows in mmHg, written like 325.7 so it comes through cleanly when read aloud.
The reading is 49
